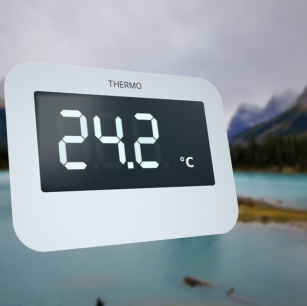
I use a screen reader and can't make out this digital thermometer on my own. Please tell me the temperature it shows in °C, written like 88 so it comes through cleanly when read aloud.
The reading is 24.2
